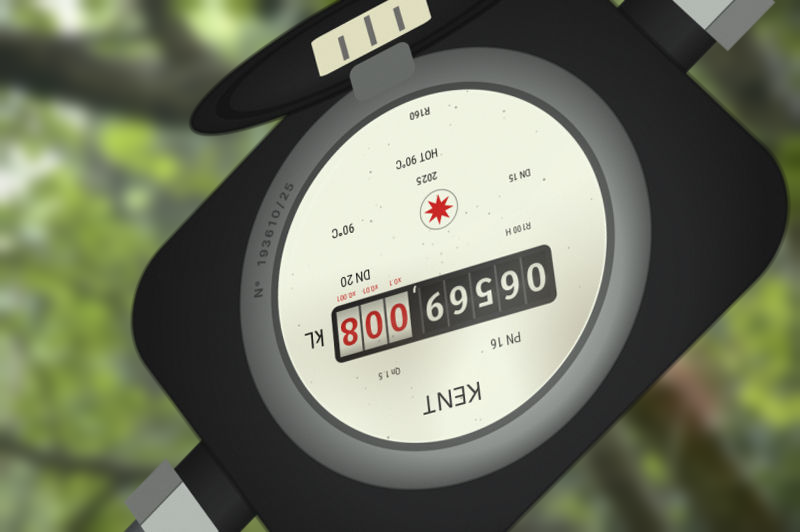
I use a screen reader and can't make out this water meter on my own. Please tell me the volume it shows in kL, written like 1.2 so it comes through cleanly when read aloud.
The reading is 6569.008
